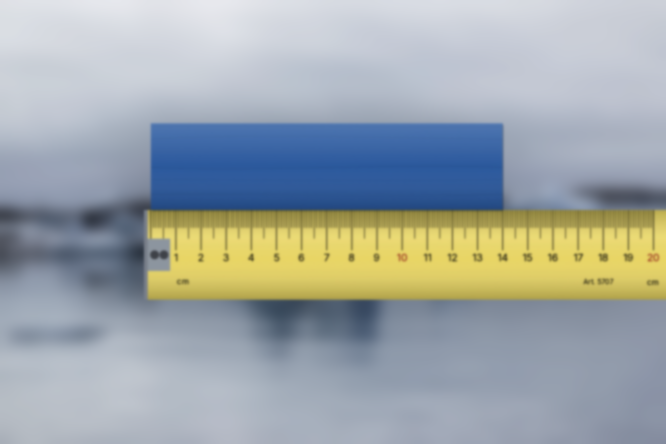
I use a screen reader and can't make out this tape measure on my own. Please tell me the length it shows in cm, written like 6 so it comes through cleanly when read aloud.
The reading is 14
